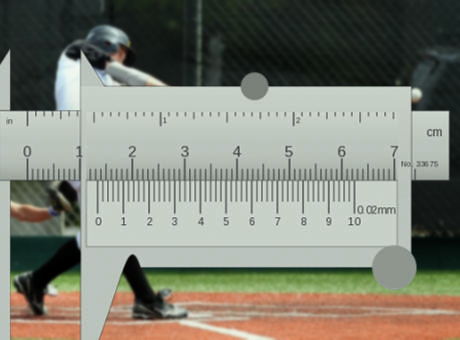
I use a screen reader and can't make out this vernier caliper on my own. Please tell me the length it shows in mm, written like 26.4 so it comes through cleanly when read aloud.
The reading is 13.4
